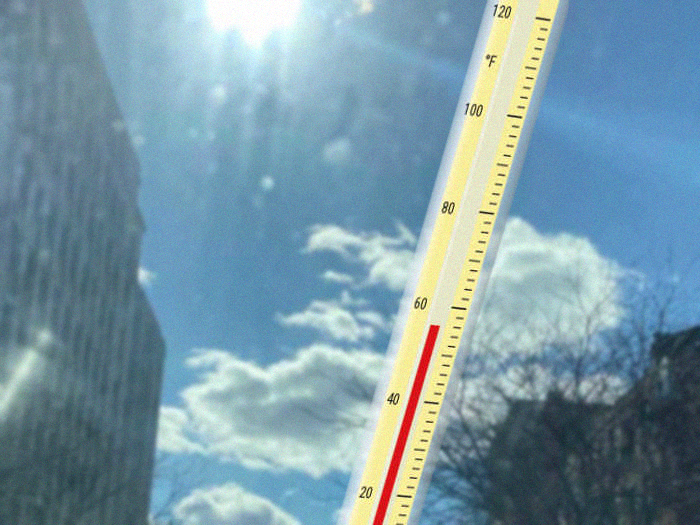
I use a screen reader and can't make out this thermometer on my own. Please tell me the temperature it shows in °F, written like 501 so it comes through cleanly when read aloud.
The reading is 56
